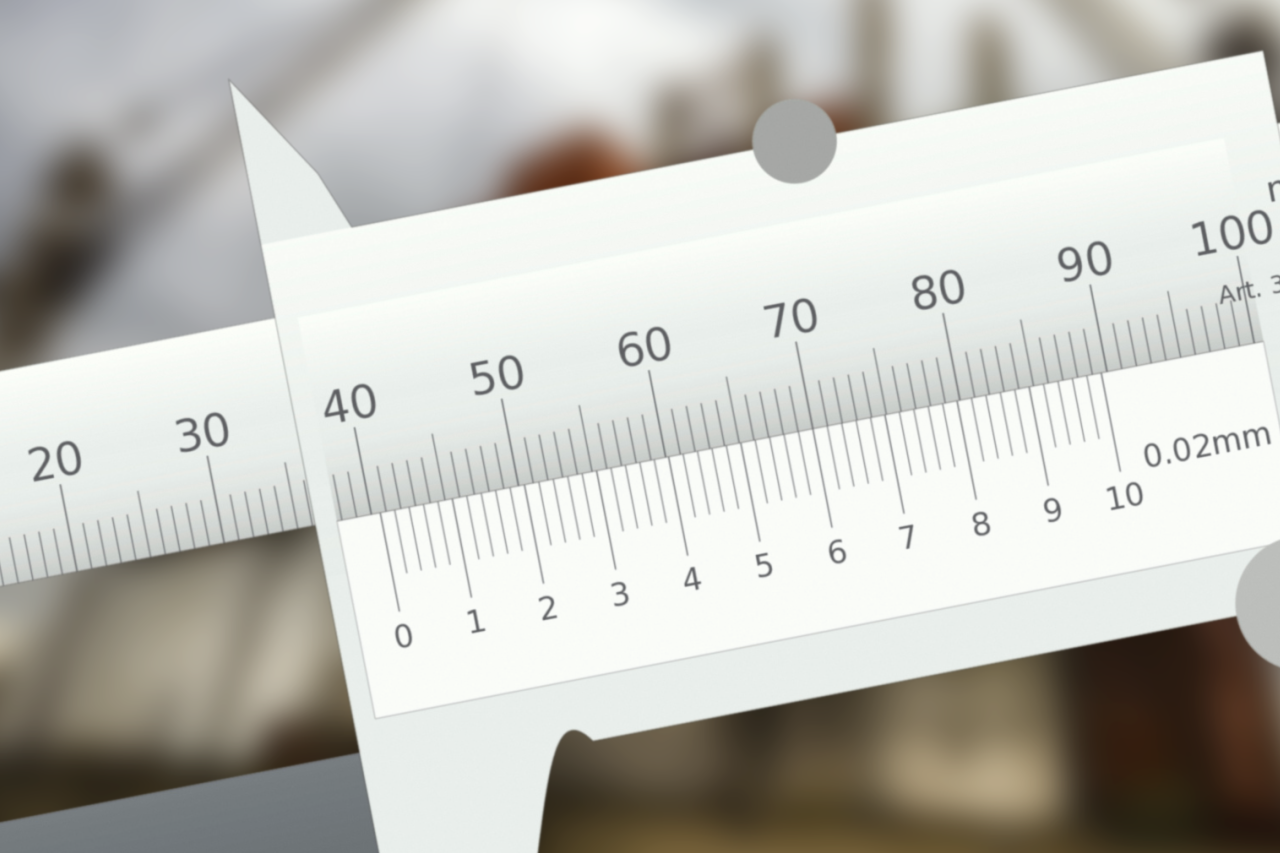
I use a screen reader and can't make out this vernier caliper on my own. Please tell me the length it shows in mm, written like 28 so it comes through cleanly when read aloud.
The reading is 40.6
